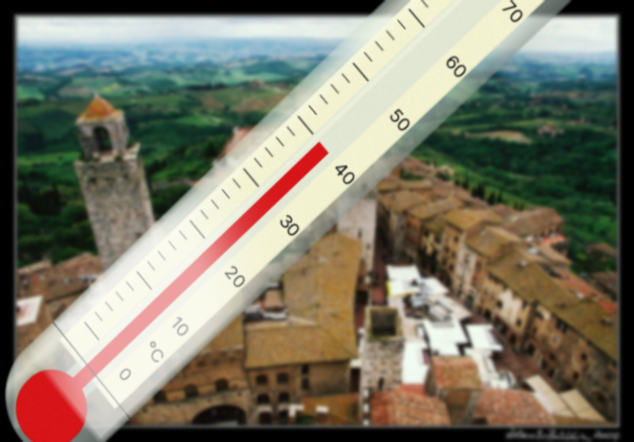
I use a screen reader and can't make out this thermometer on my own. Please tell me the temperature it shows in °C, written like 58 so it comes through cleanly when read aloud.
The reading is 40
